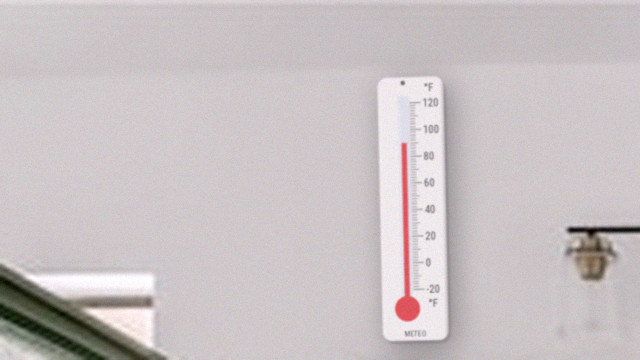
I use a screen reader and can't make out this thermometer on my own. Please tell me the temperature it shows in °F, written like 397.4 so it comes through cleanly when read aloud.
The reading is 90
